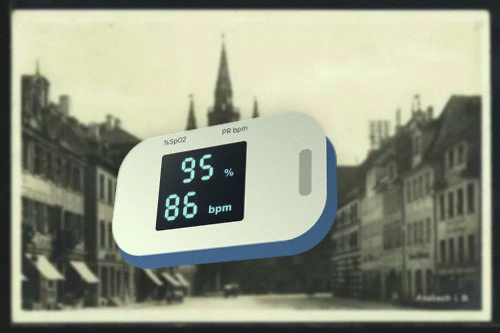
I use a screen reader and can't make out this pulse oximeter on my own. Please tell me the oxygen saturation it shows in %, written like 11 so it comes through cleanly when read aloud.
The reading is 95
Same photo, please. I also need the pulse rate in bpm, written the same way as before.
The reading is 86
